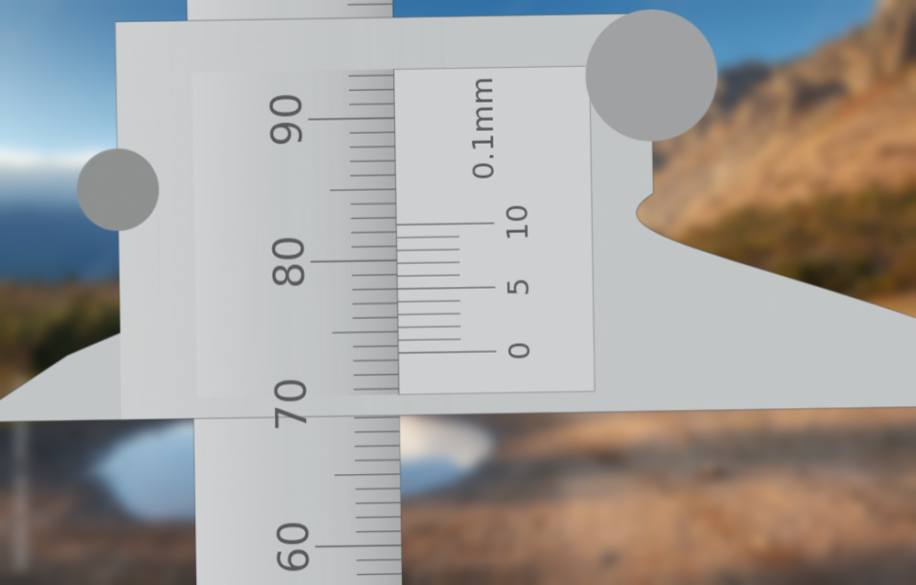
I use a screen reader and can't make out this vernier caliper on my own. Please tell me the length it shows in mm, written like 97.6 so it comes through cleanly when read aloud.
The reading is 73.5
